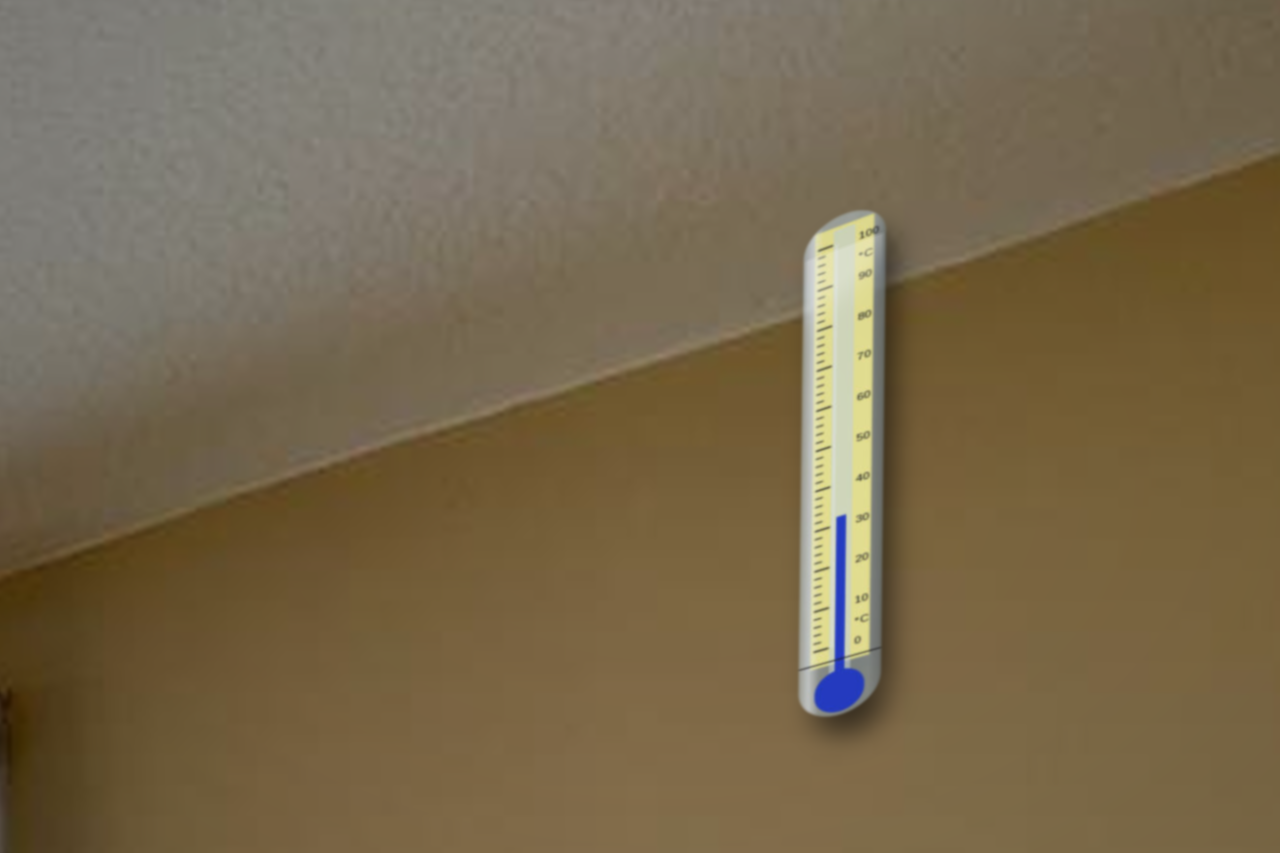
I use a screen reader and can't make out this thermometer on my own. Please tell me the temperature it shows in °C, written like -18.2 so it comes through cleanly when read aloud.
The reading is 32
